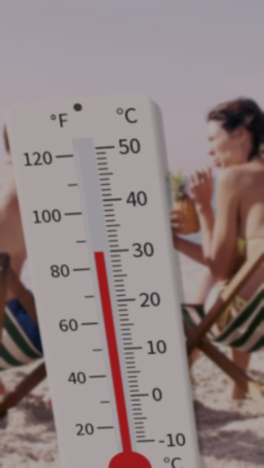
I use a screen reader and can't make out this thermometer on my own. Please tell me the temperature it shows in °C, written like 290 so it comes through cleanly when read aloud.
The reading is 30
